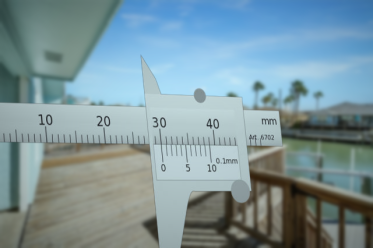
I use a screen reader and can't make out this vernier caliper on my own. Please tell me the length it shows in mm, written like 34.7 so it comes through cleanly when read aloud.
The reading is 30.0
